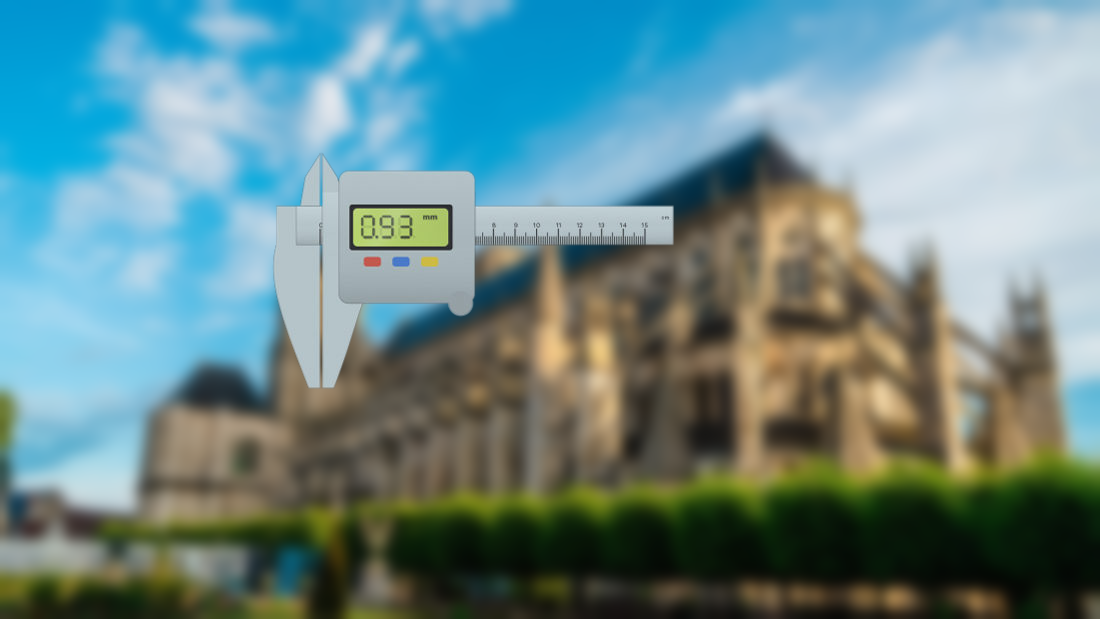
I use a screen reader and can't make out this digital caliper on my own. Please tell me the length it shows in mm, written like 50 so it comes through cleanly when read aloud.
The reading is 0.93
